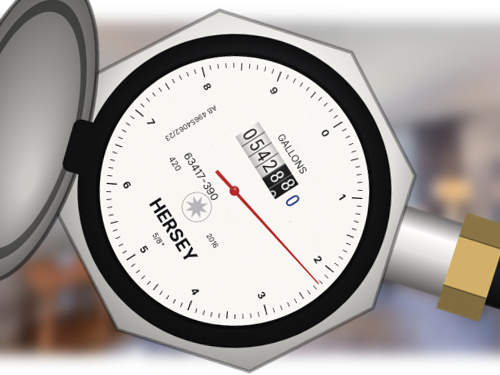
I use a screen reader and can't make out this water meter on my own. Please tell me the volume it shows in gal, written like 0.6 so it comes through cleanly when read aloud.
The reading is 542882.2
